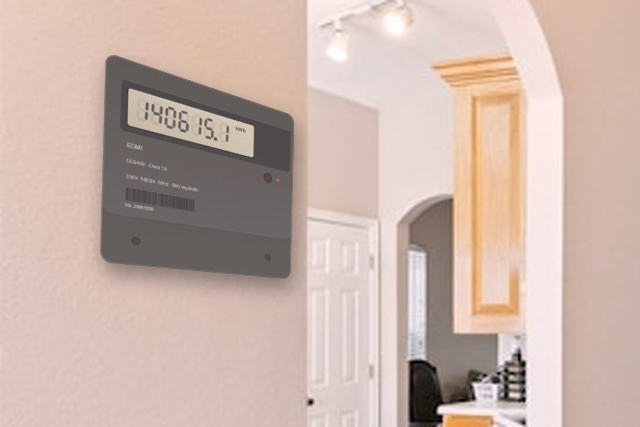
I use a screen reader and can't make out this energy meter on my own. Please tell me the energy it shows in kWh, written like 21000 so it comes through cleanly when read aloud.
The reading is 140615.1
